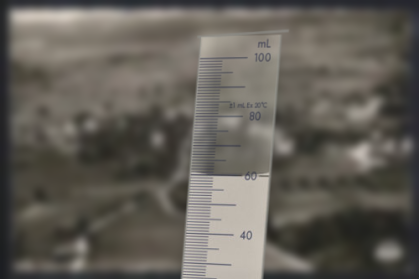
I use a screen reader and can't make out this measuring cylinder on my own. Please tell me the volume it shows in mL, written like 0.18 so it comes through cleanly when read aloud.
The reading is 60
